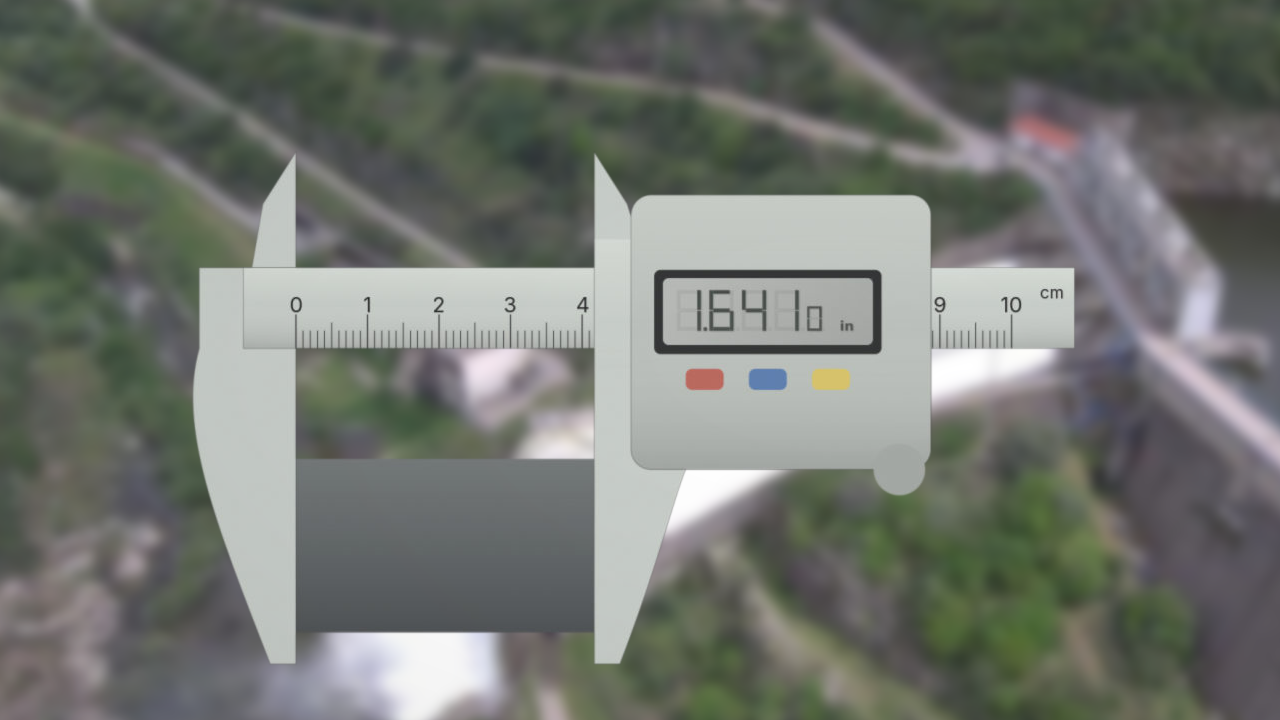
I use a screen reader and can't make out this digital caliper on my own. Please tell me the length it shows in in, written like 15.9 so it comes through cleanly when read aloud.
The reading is 1.6410
